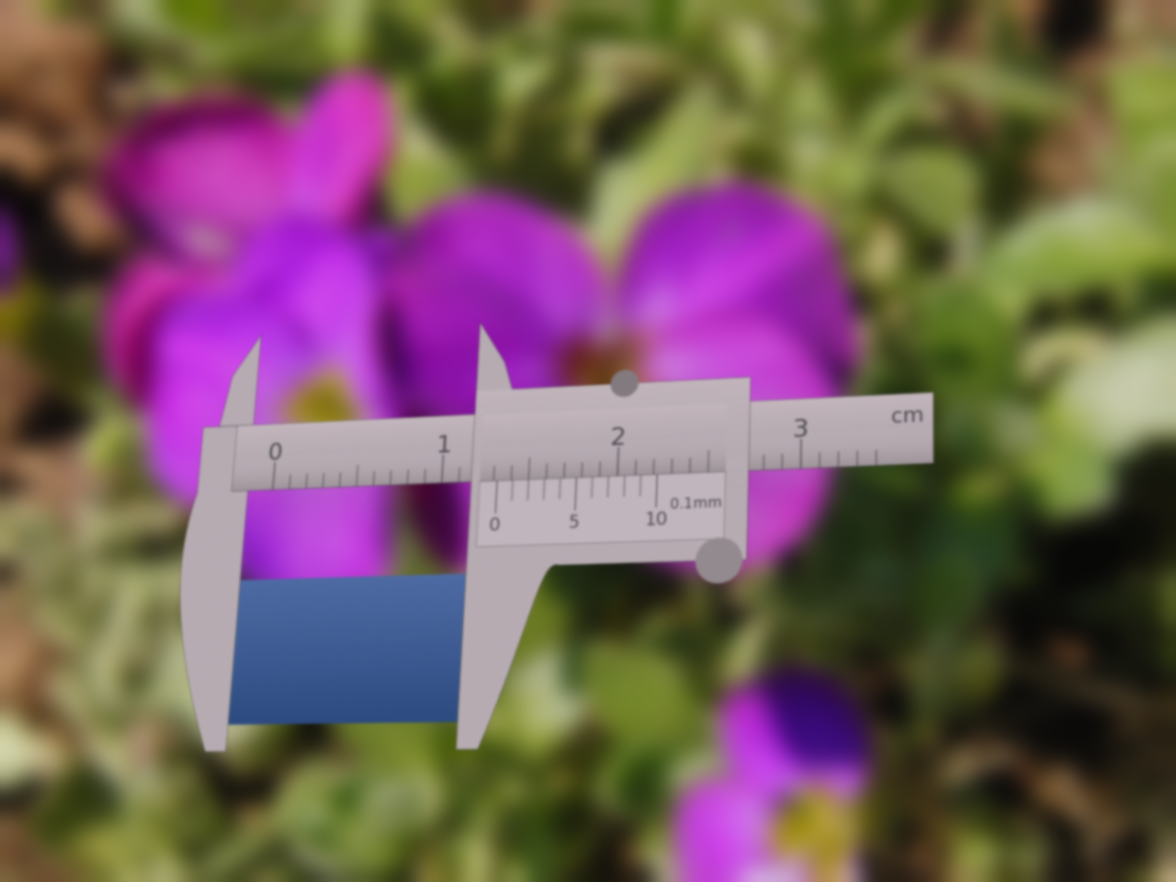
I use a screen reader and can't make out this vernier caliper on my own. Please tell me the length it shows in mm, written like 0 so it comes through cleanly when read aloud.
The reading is 13.2
